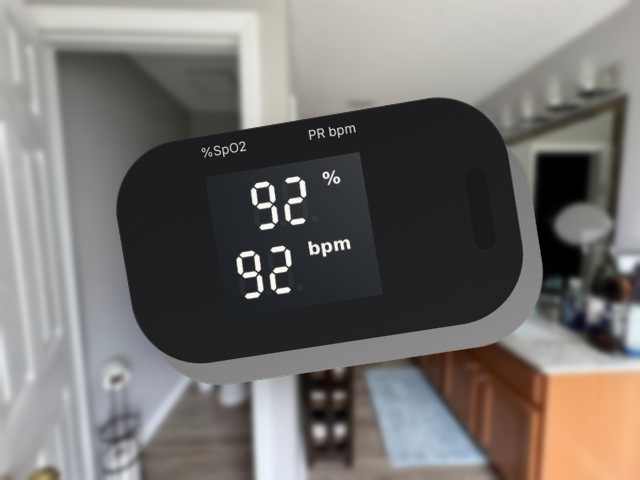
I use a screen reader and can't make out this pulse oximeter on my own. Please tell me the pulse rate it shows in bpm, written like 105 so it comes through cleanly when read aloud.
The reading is 92
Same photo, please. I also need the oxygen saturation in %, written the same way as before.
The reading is 92
